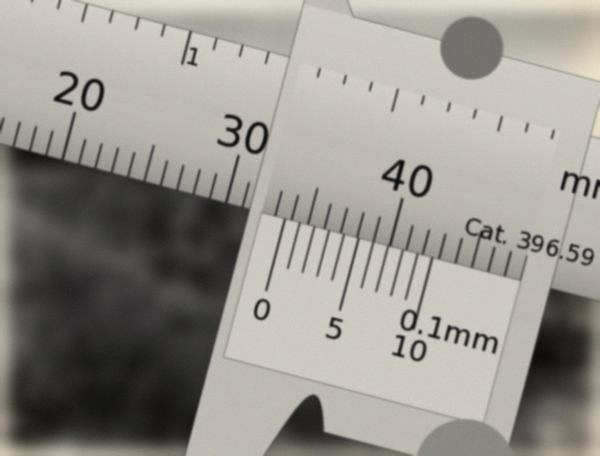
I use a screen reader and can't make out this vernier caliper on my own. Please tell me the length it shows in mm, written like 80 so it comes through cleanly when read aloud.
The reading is 33.6
